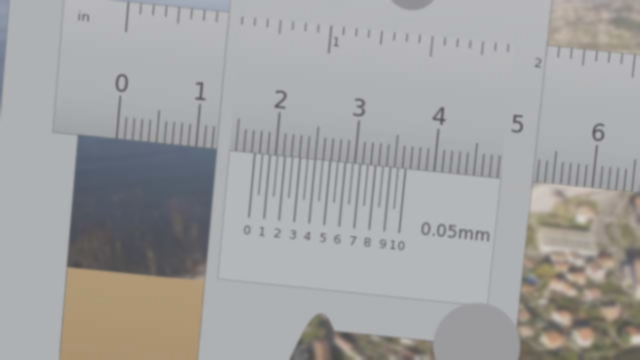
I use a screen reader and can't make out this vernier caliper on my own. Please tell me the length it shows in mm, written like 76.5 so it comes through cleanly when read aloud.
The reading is 17.4
